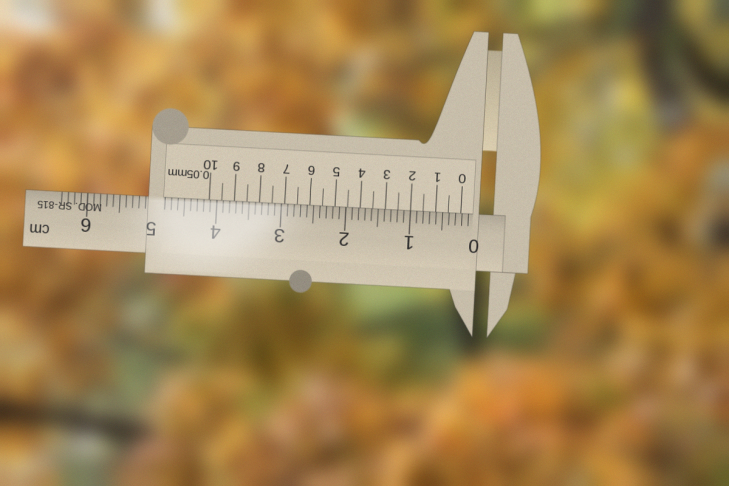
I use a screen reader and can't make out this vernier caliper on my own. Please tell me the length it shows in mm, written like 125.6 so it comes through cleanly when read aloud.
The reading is 2.2
